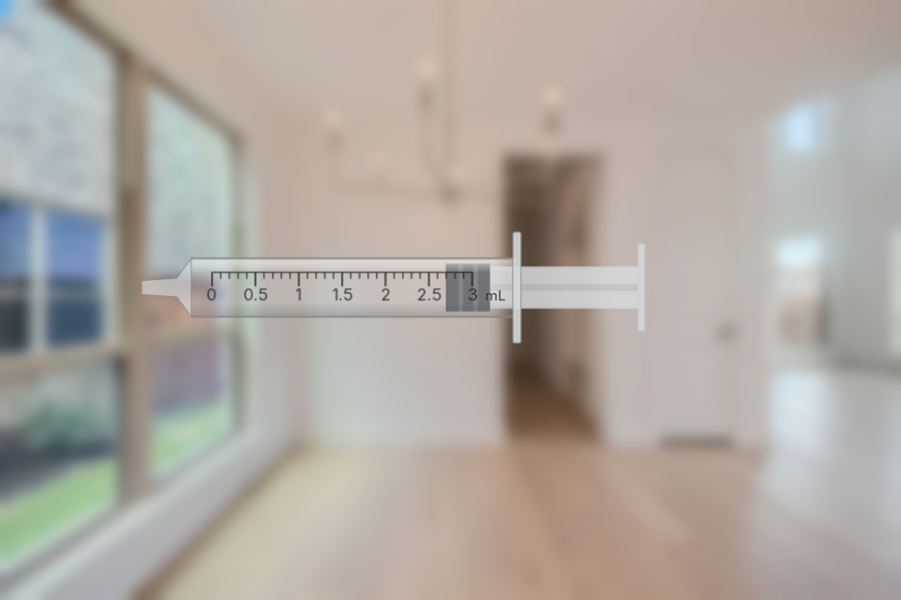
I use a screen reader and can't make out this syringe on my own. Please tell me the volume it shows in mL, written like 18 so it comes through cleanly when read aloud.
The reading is 2.7
